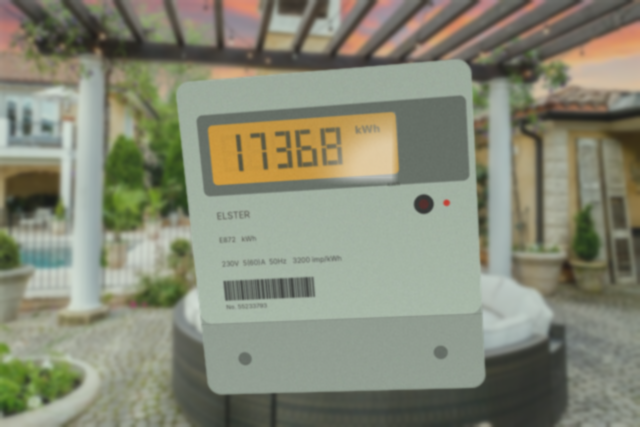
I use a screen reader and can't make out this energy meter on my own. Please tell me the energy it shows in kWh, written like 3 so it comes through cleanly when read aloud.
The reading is 17368
